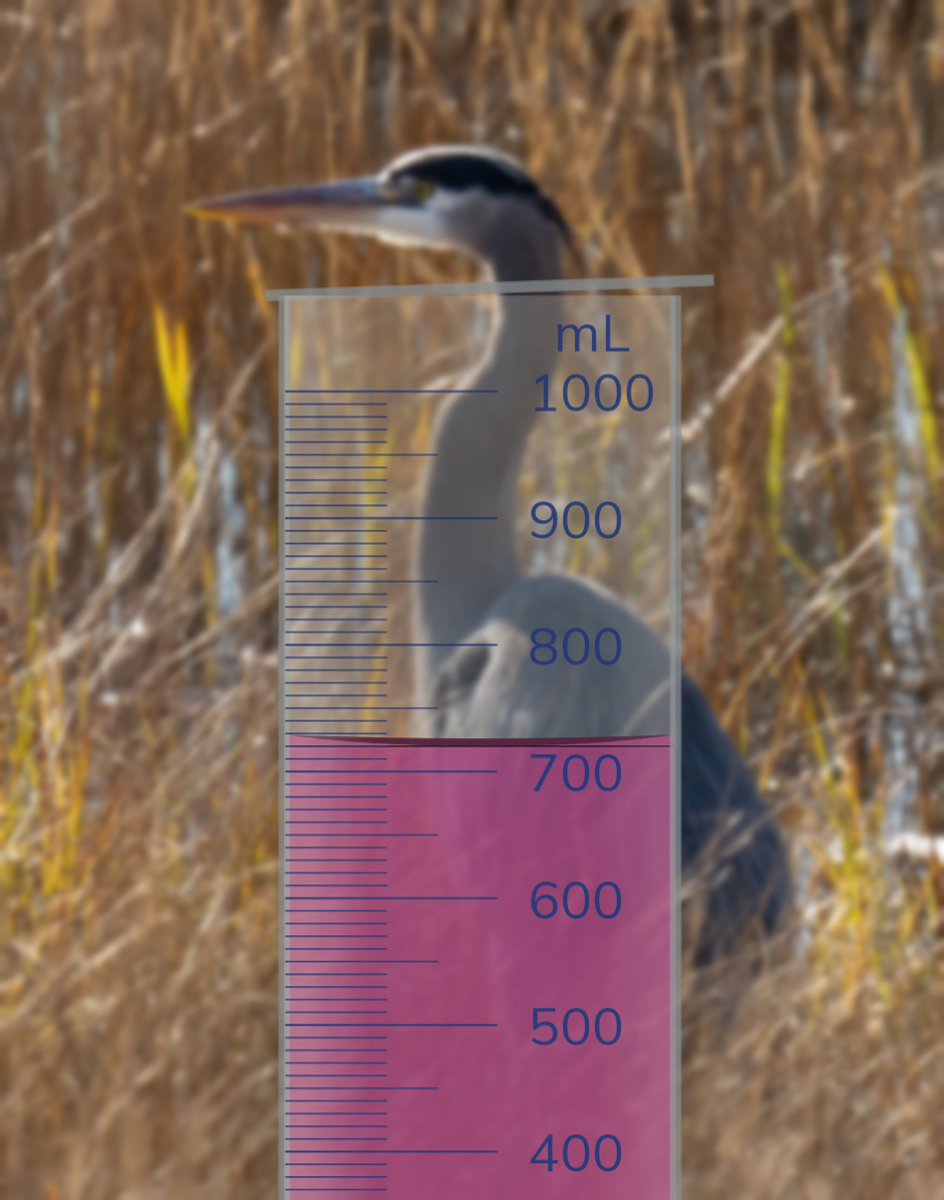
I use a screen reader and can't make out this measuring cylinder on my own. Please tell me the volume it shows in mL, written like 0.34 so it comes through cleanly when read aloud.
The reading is 720
